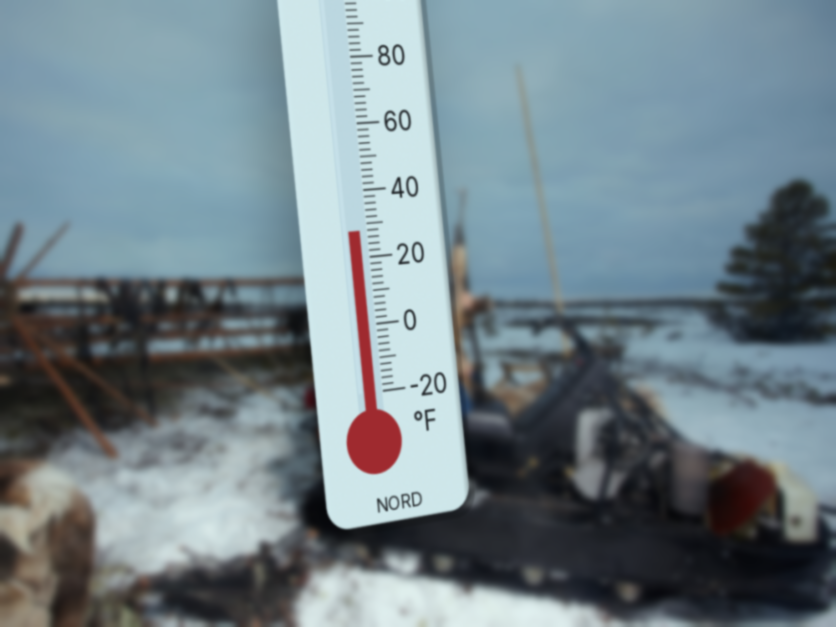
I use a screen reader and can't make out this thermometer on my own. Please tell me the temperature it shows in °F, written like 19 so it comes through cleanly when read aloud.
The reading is 28
